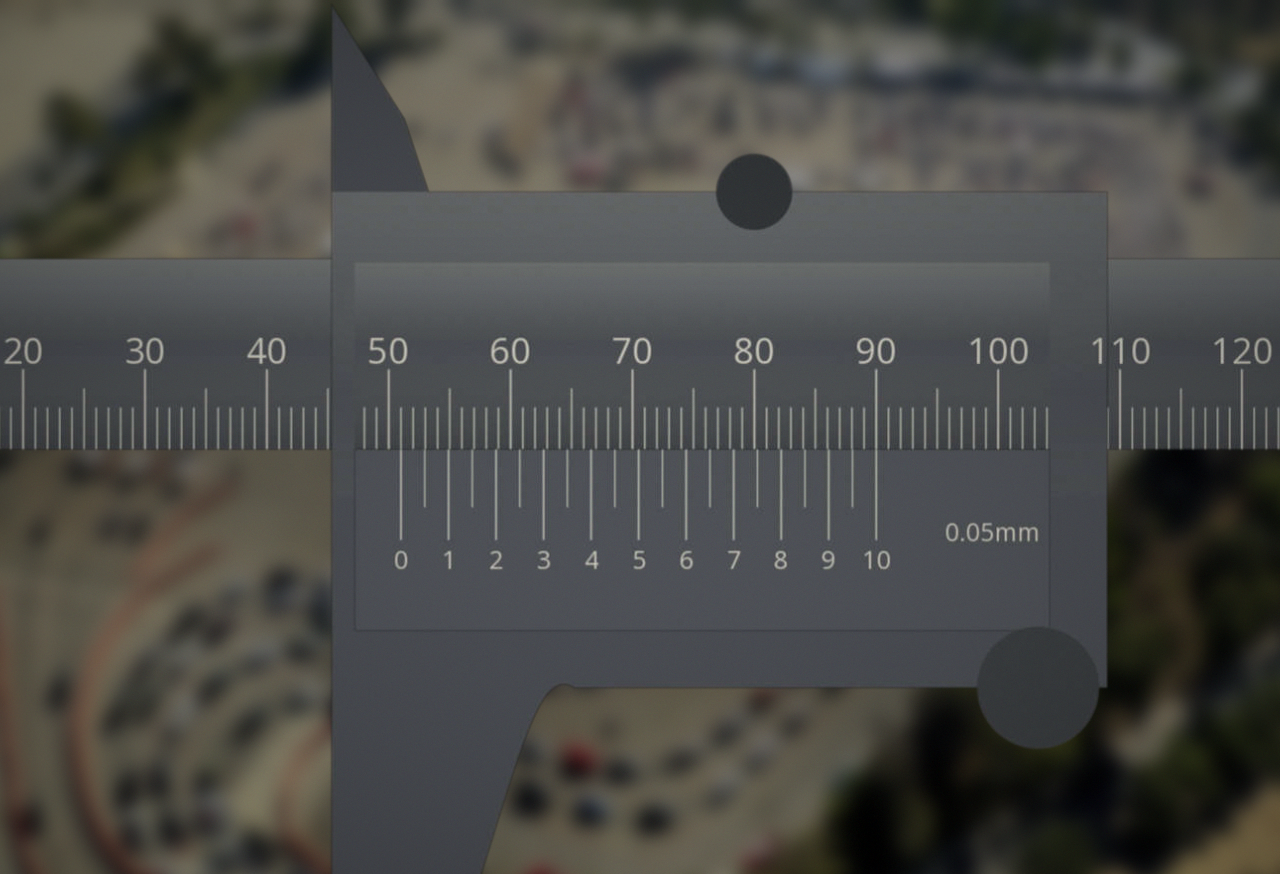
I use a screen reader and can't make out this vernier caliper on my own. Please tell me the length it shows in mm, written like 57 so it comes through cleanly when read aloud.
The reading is 51.0
